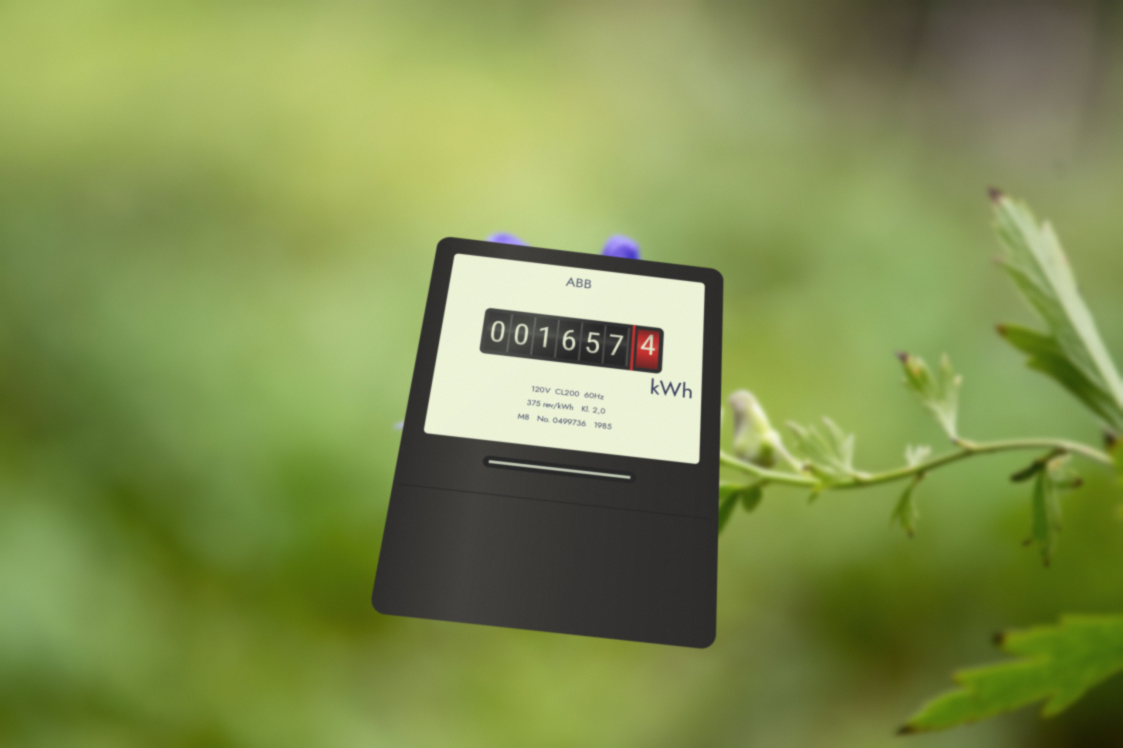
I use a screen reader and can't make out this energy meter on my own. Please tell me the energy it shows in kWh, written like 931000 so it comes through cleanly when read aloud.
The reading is 1657.4
